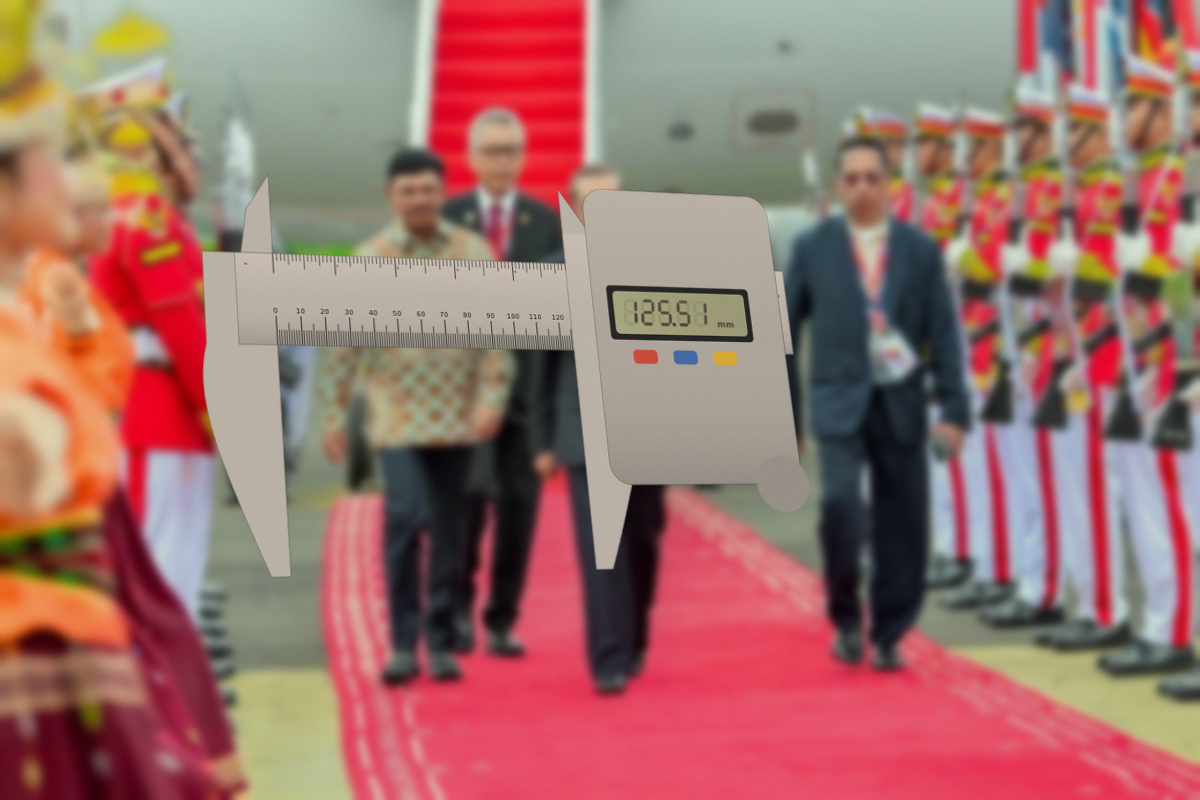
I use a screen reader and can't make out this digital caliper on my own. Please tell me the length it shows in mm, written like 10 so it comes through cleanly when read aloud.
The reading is 125.51
